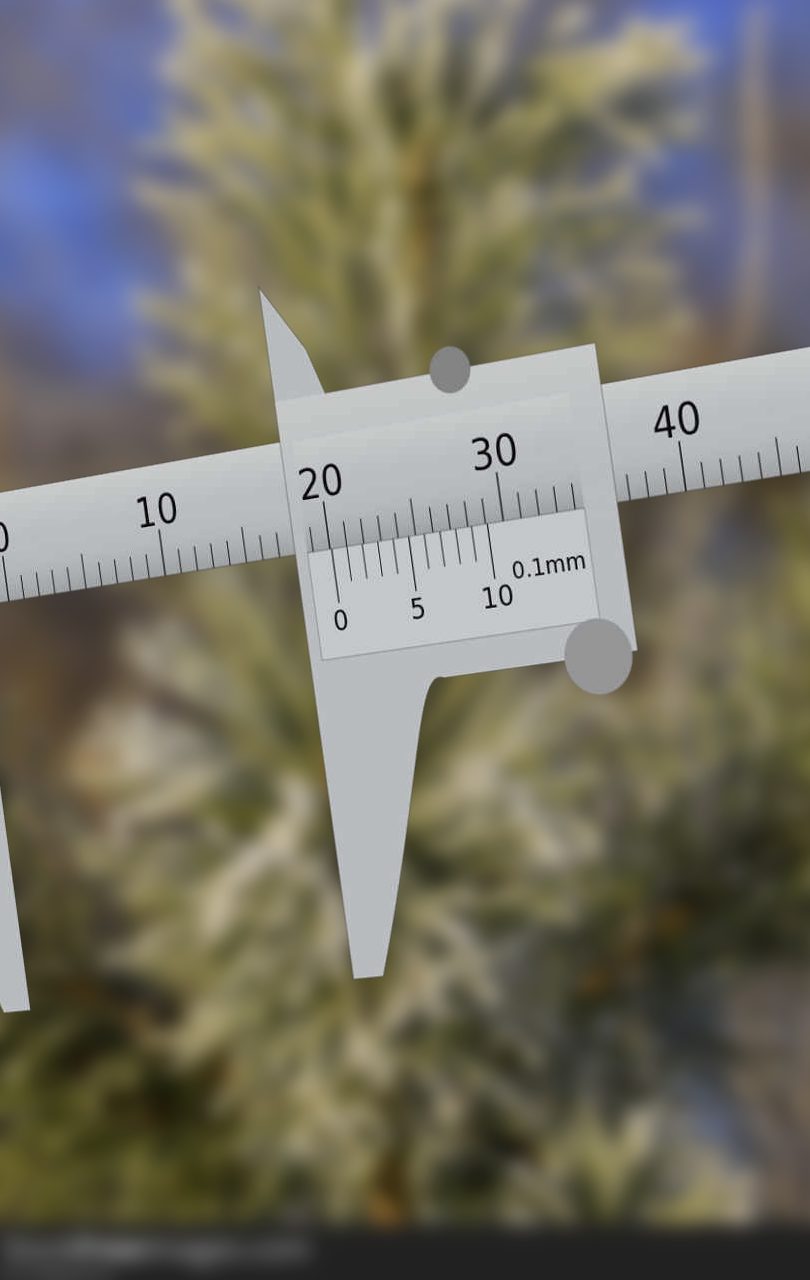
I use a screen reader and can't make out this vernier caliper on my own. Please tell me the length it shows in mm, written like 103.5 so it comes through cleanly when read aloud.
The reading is 20.1
